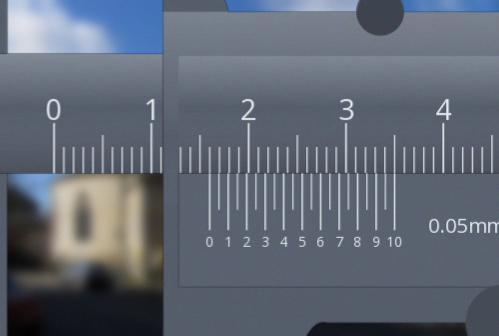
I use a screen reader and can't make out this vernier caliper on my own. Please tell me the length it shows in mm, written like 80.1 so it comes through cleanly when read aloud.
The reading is 16.0
